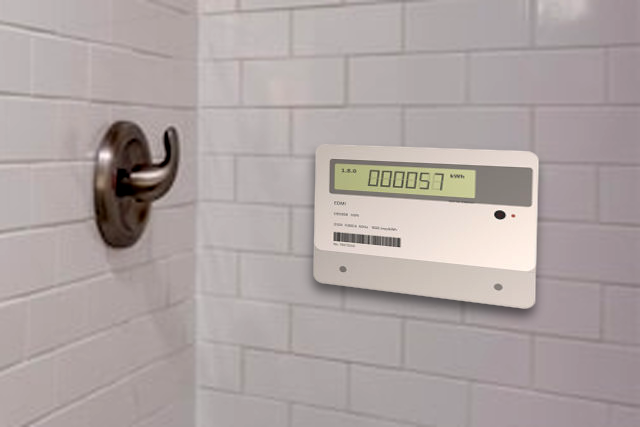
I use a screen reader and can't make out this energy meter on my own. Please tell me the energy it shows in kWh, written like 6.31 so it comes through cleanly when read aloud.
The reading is 57
